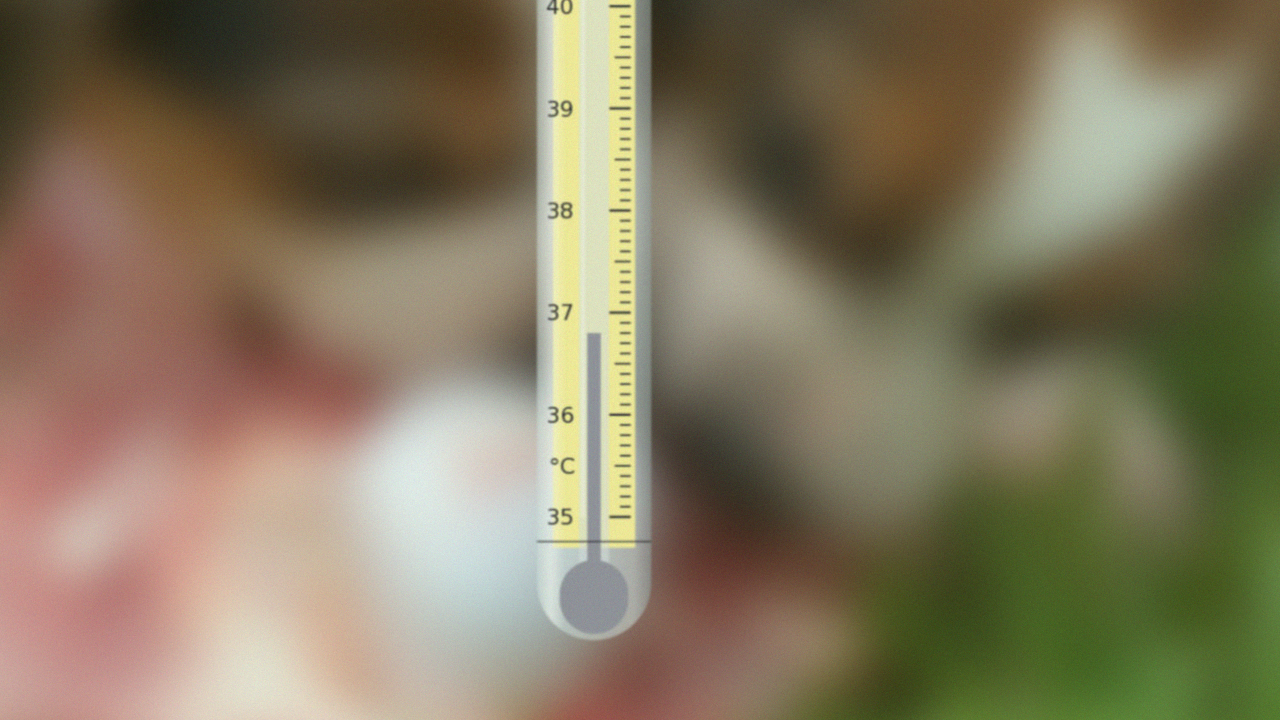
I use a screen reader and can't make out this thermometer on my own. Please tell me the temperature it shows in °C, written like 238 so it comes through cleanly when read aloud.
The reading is 36.8
